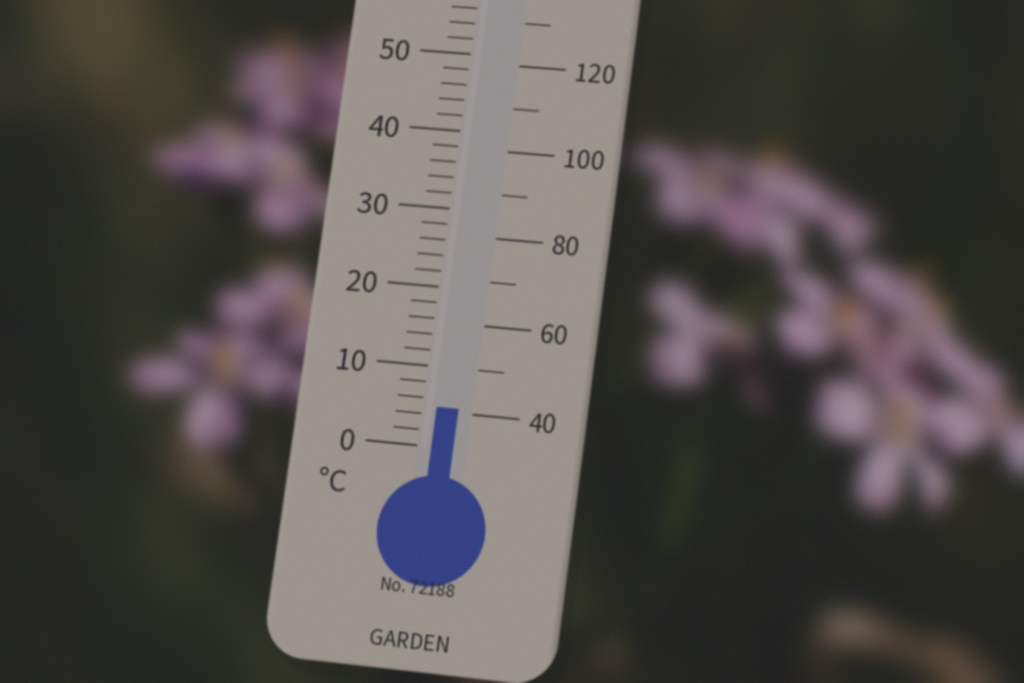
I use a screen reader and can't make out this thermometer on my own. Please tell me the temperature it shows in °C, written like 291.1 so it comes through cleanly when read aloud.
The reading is 5
